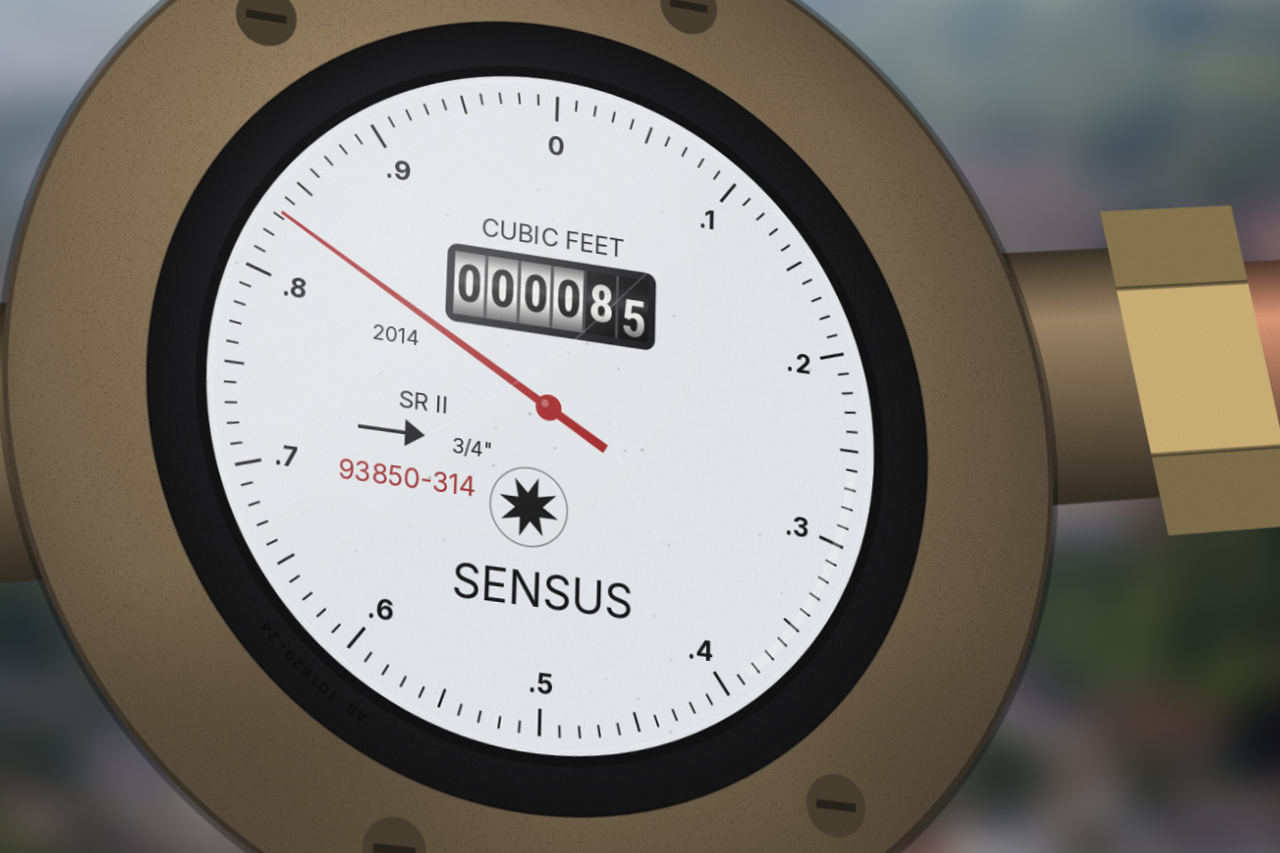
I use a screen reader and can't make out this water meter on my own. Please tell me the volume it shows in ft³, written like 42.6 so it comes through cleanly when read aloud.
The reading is 84.83
